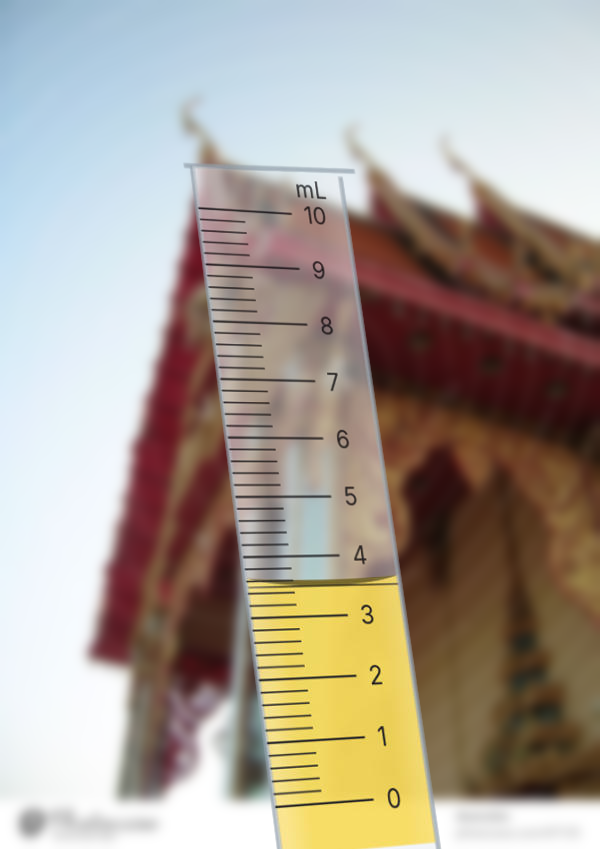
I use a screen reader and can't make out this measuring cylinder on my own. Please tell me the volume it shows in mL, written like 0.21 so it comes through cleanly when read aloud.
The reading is 3.5
